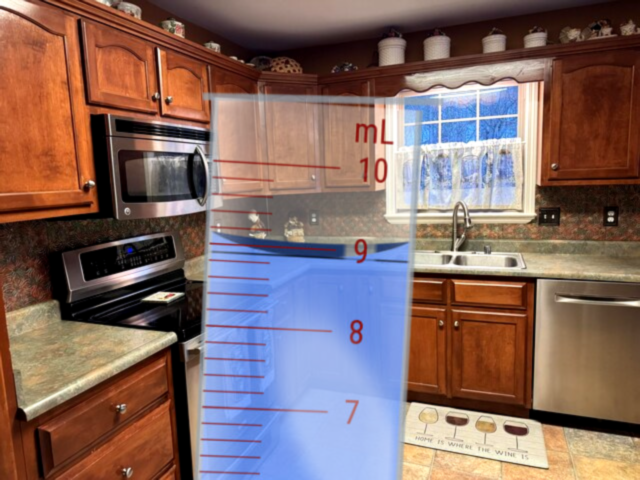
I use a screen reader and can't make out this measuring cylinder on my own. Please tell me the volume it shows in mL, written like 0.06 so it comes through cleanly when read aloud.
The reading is 8.9
